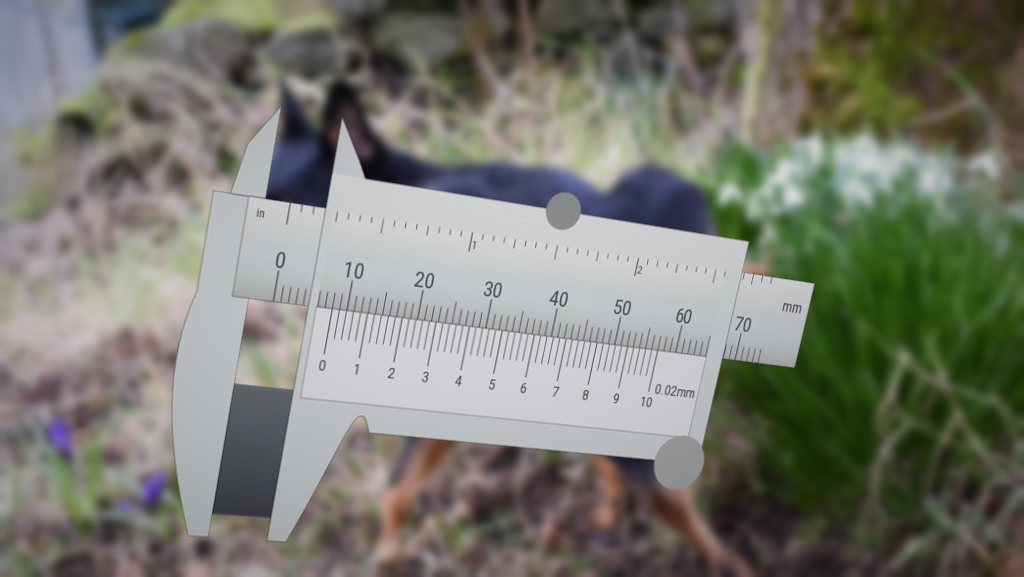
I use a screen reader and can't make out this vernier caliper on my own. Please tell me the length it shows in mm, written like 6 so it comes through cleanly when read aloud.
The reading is 8.0
